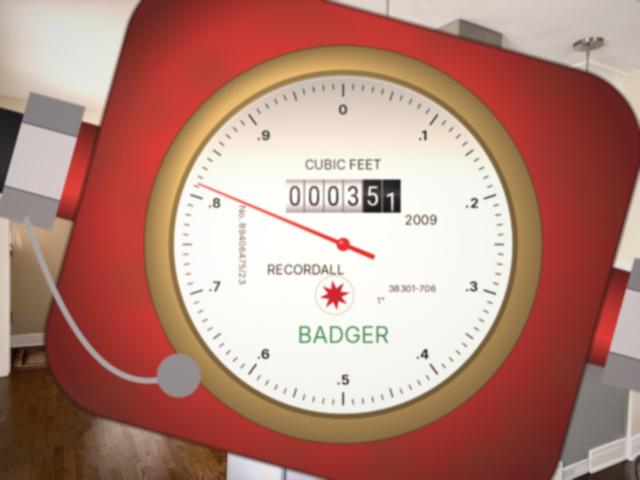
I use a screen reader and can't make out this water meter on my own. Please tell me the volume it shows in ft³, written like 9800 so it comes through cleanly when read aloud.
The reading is 350.81
